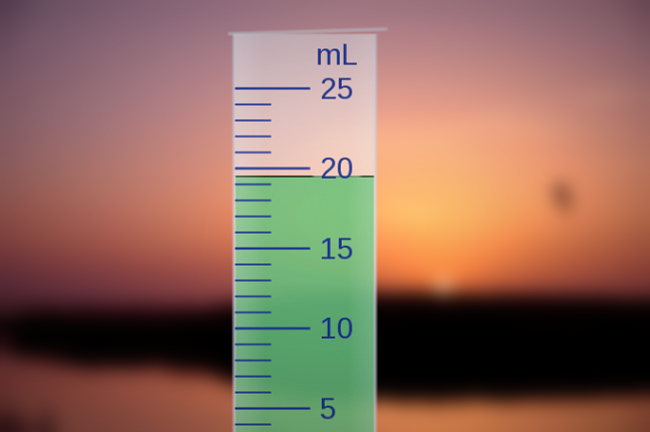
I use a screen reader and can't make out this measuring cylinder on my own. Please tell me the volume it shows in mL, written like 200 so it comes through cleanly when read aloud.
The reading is 19.5
